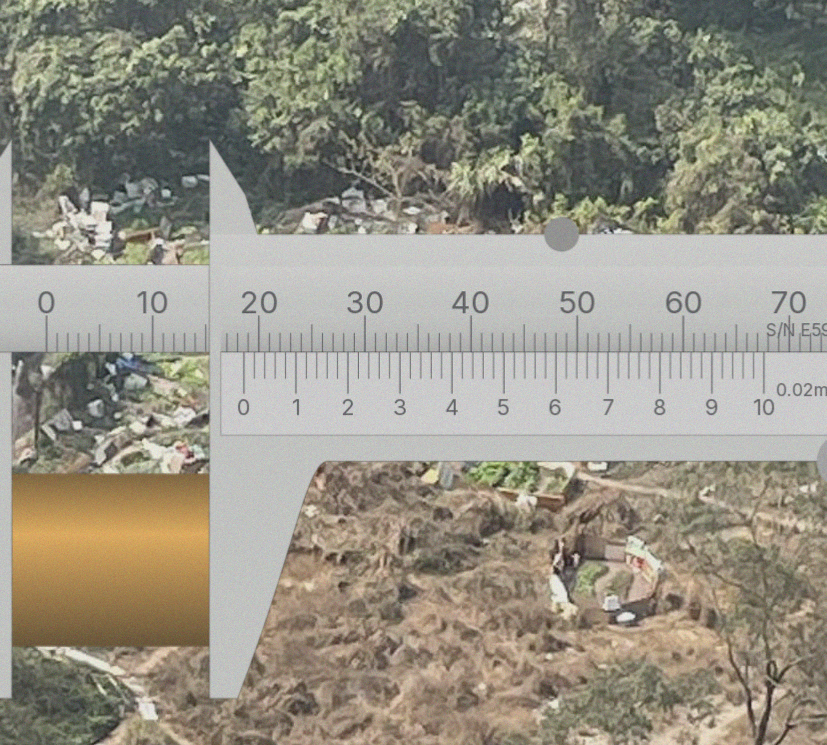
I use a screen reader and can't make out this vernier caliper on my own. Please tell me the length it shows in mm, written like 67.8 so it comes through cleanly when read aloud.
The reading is 18.6
